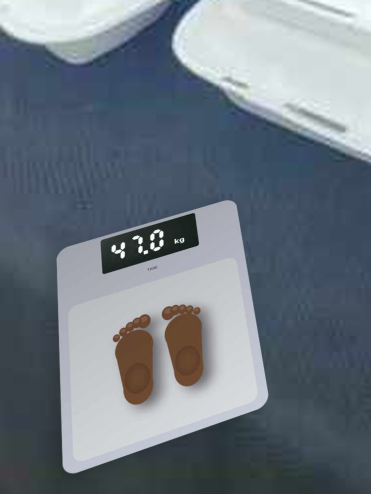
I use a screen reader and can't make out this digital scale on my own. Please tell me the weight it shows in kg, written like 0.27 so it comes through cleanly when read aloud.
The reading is 47.0
